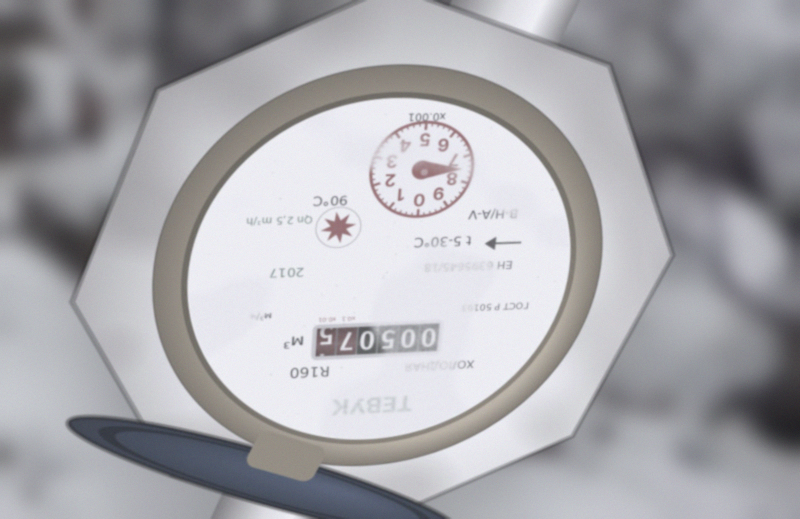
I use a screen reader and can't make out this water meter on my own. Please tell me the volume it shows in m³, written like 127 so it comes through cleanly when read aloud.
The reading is 50.747
